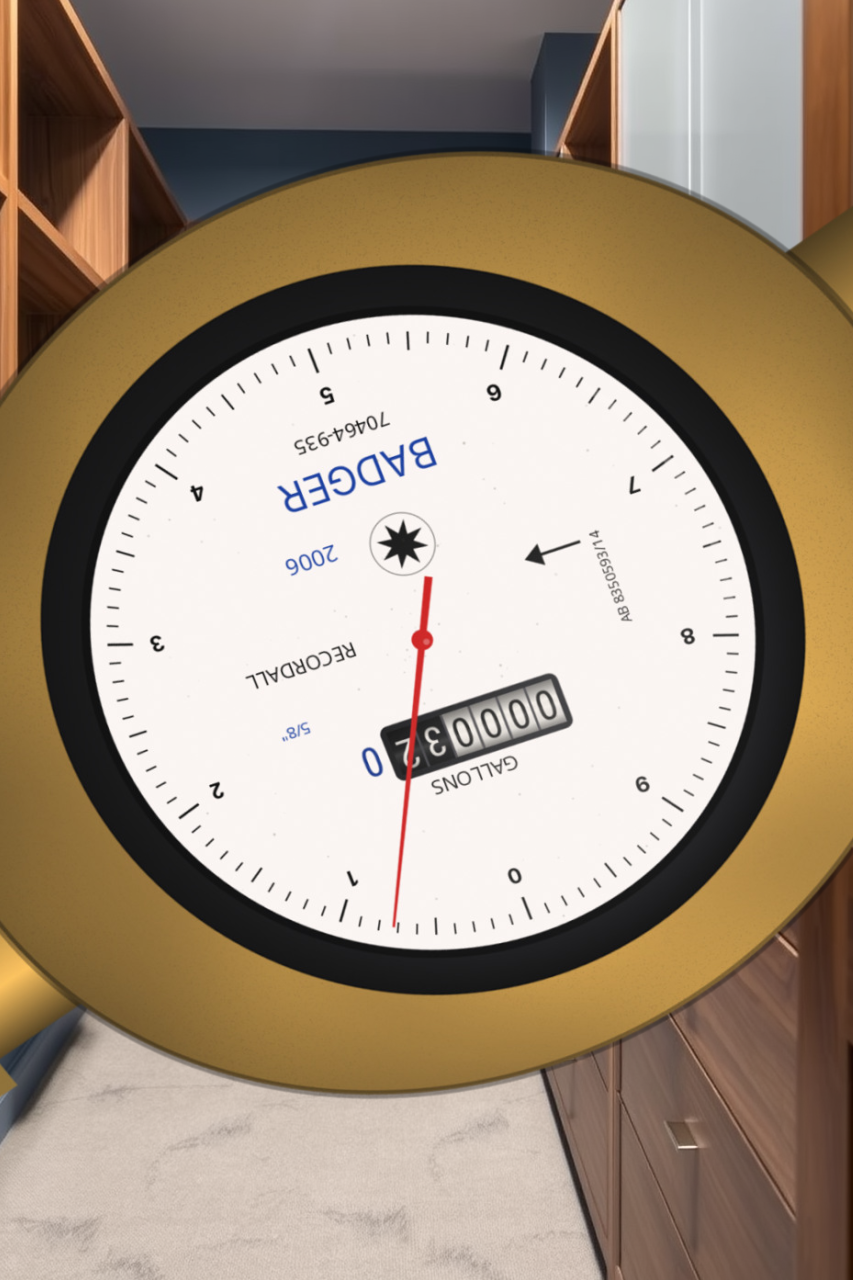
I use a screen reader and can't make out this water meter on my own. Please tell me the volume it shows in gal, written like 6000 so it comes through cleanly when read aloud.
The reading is 320.7
